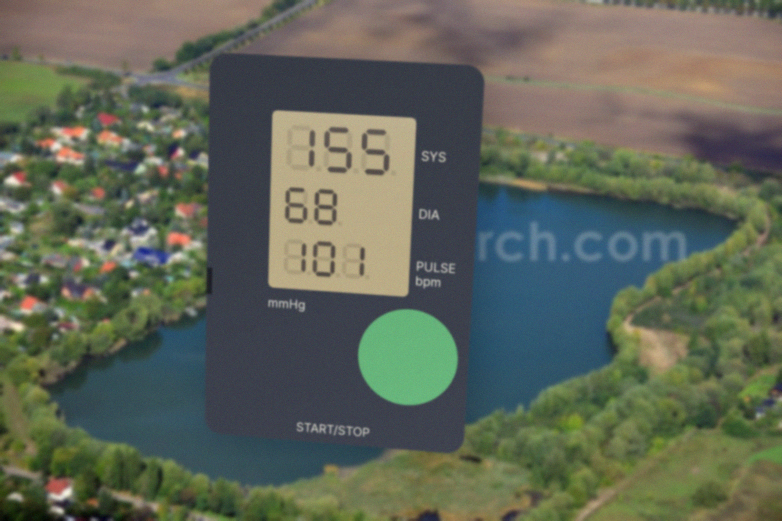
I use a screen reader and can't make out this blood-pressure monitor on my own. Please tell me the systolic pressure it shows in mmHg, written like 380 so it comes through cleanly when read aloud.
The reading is 155
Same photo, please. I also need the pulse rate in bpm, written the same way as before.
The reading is 101
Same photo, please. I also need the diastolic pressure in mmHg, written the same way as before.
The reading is 68
